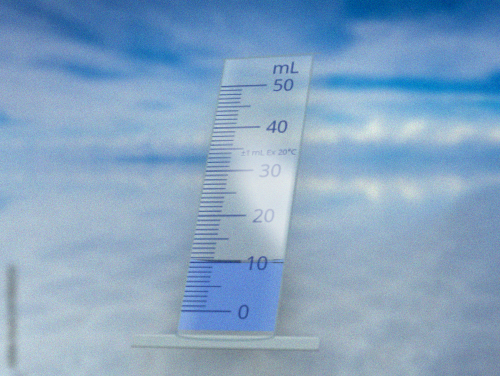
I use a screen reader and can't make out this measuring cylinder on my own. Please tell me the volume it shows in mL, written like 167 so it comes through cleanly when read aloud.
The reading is 10
